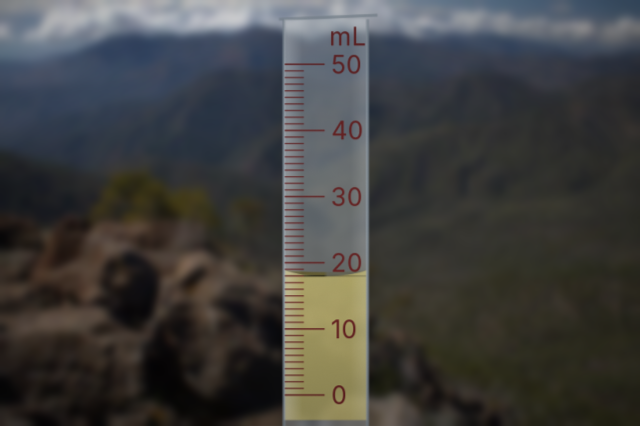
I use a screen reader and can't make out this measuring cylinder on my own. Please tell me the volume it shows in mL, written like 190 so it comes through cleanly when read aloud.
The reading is 18
